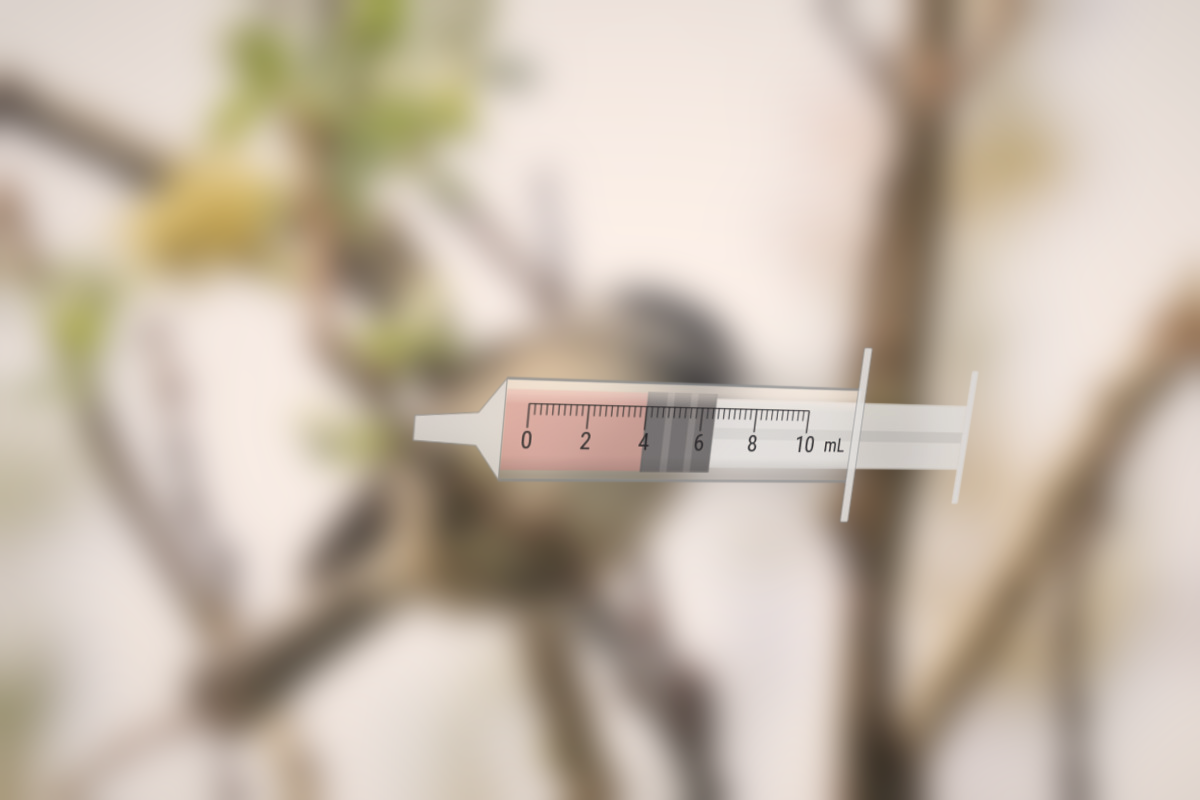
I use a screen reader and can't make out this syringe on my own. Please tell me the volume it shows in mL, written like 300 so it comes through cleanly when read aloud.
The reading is 4
